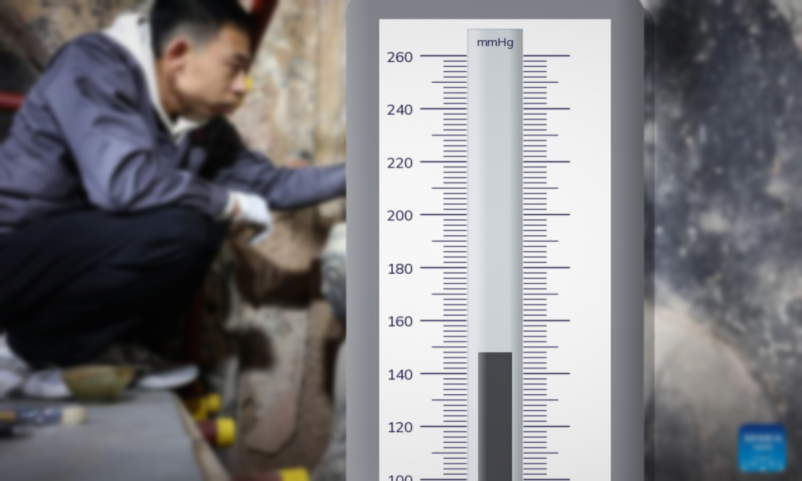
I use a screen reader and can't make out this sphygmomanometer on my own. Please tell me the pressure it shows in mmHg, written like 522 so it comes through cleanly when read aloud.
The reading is 148
